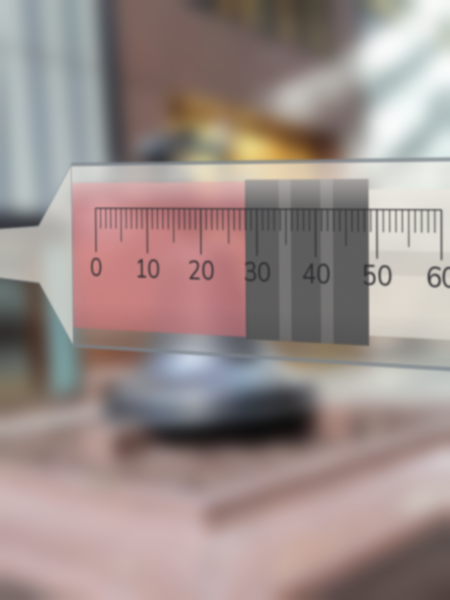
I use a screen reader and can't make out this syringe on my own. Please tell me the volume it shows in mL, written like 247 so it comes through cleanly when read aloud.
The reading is 28
